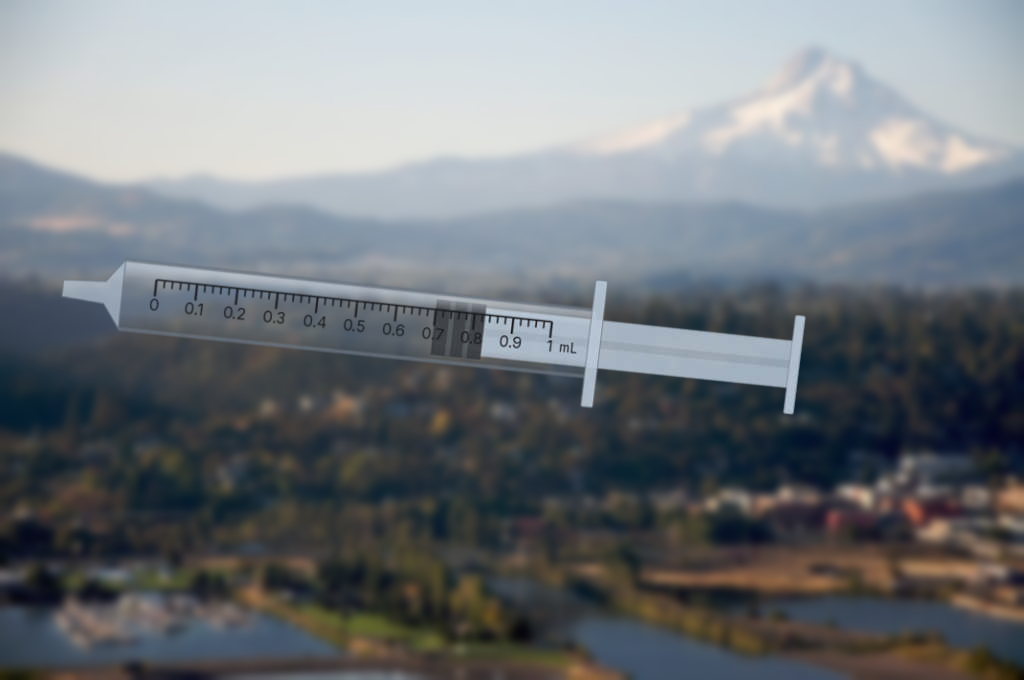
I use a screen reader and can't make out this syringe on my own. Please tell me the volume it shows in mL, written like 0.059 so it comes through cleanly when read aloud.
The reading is 0.7
